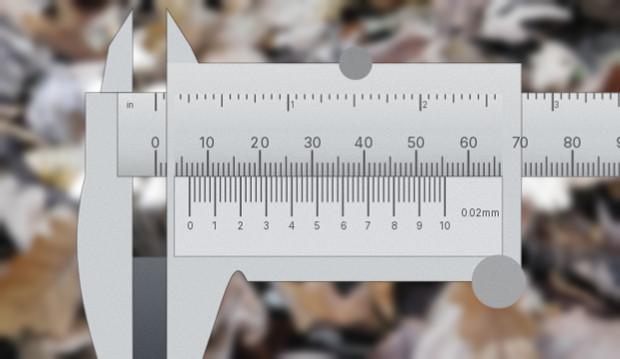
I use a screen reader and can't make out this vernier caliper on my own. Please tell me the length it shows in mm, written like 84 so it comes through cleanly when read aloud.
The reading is 6.5
